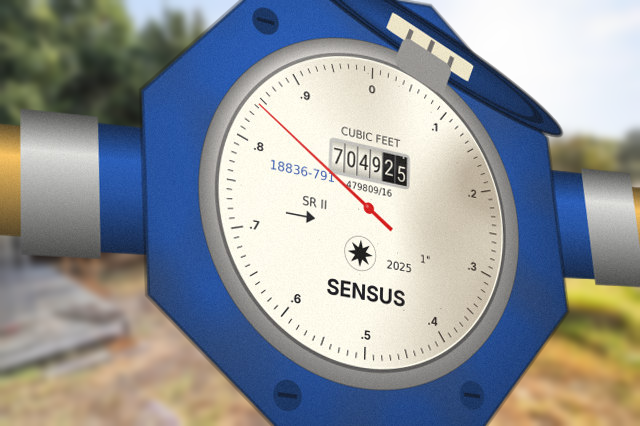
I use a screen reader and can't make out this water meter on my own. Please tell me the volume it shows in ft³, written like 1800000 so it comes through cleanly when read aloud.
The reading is 704924.84
